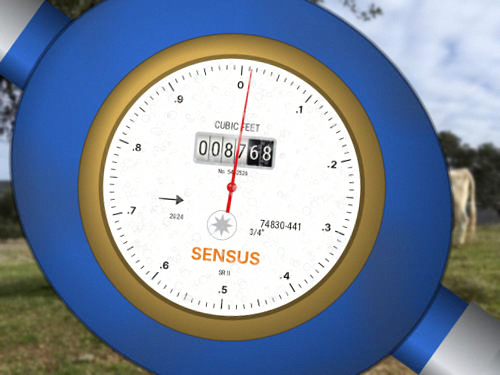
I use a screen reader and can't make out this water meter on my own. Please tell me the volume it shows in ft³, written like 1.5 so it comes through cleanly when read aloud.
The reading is 8768.01
